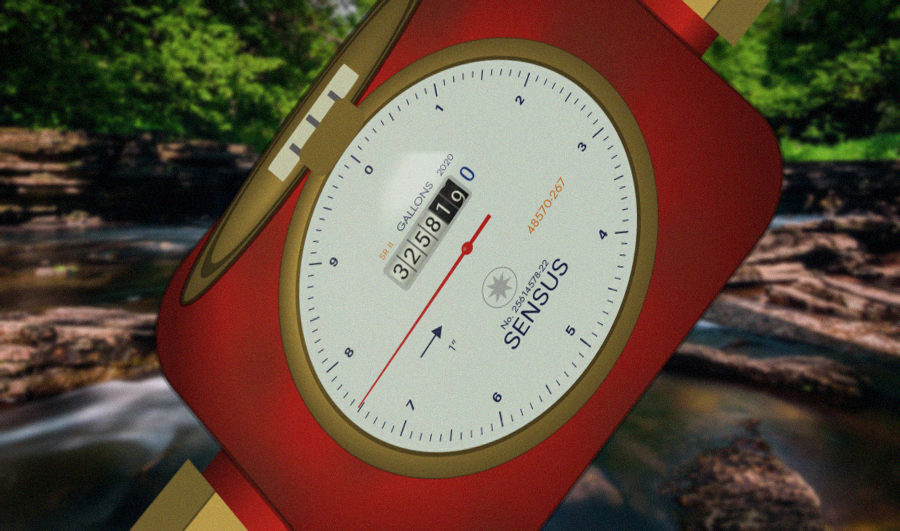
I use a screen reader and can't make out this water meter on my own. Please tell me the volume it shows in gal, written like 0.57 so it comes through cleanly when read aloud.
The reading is 3258187.5
